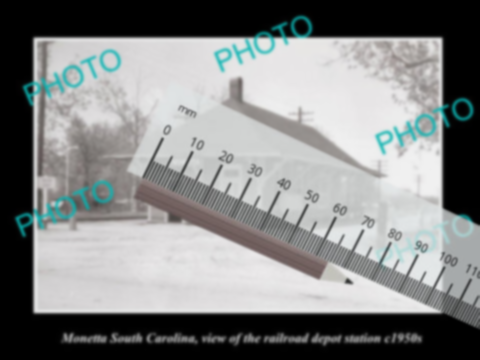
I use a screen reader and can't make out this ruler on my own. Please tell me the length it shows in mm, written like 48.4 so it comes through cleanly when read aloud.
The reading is 75
